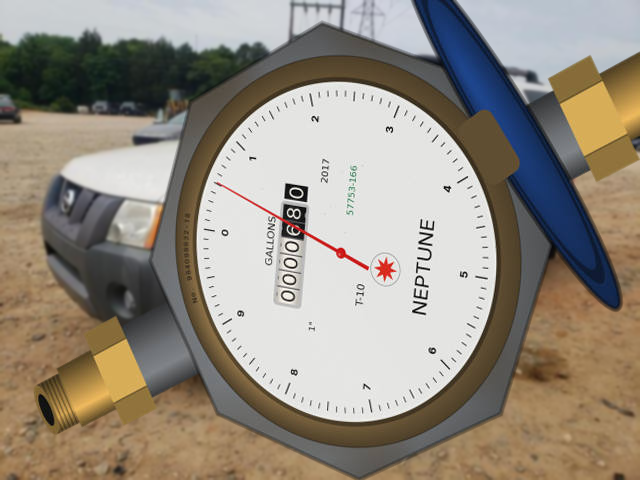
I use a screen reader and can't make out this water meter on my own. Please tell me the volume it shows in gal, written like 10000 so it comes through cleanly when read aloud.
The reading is 680.5
